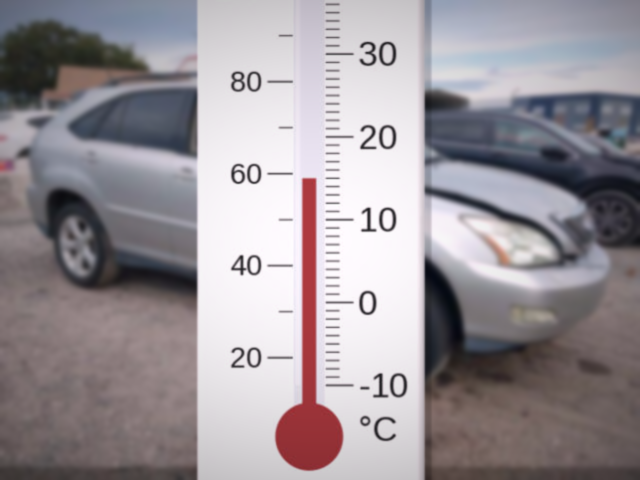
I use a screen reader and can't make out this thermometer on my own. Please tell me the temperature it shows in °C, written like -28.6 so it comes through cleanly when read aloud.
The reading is 15
